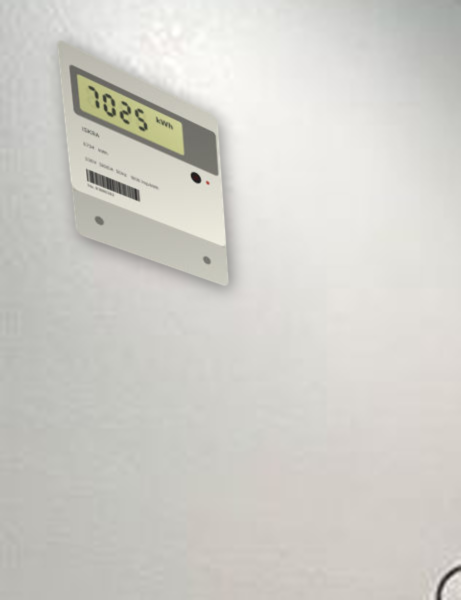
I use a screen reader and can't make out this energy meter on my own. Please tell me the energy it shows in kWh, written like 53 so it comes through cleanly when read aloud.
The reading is 7025
